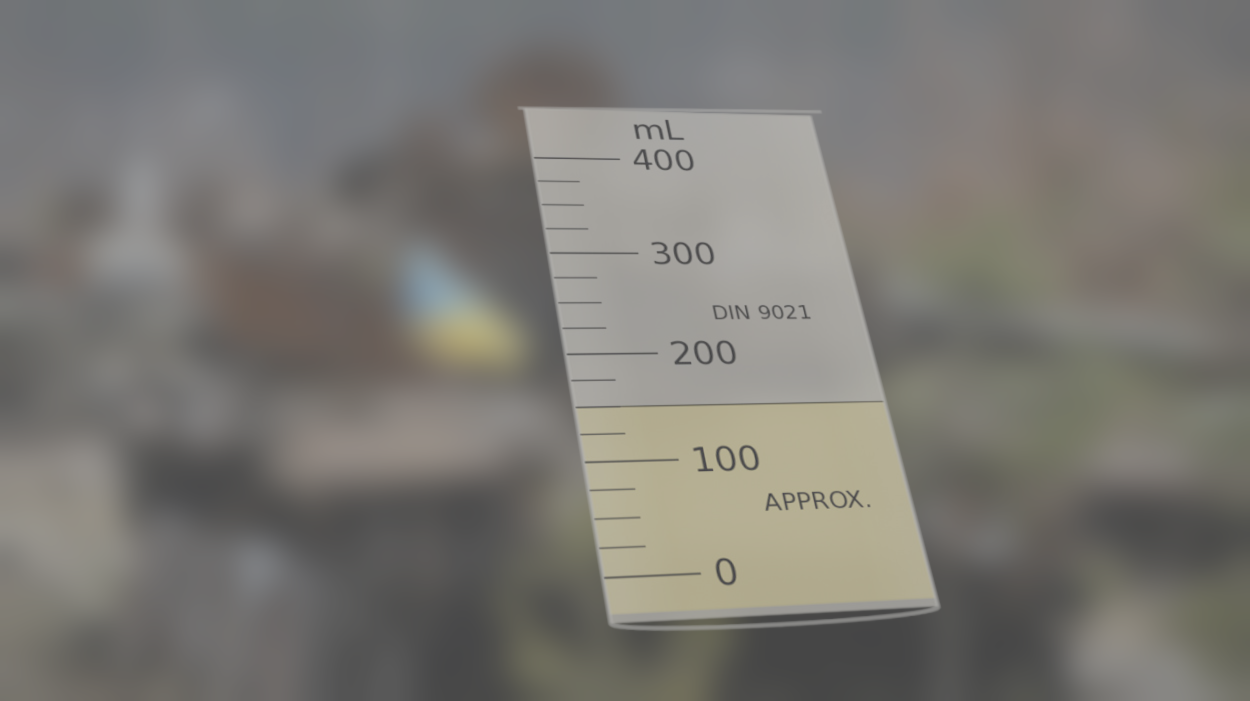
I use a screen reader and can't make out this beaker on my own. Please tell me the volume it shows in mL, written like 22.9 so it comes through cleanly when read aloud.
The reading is 150
